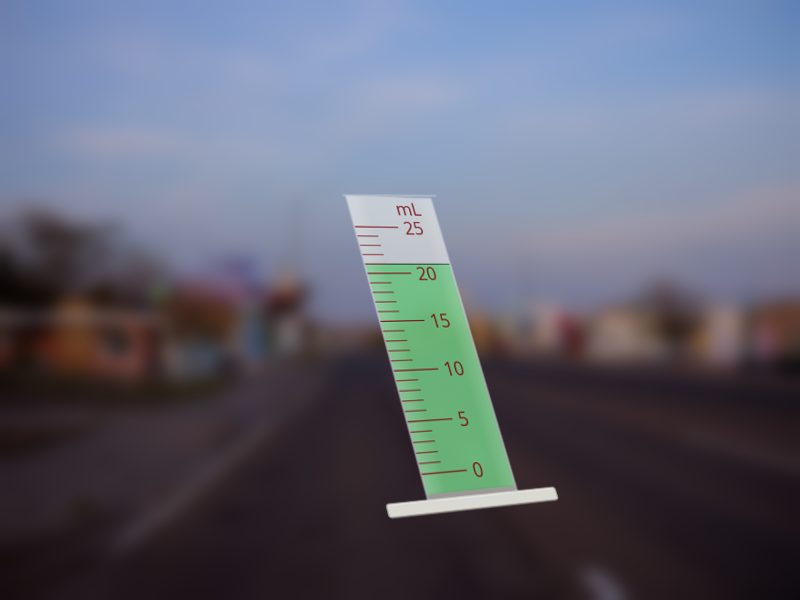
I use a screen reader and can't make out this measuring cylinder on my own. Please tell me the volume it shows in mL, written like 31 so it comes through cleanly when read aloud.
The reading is 21
